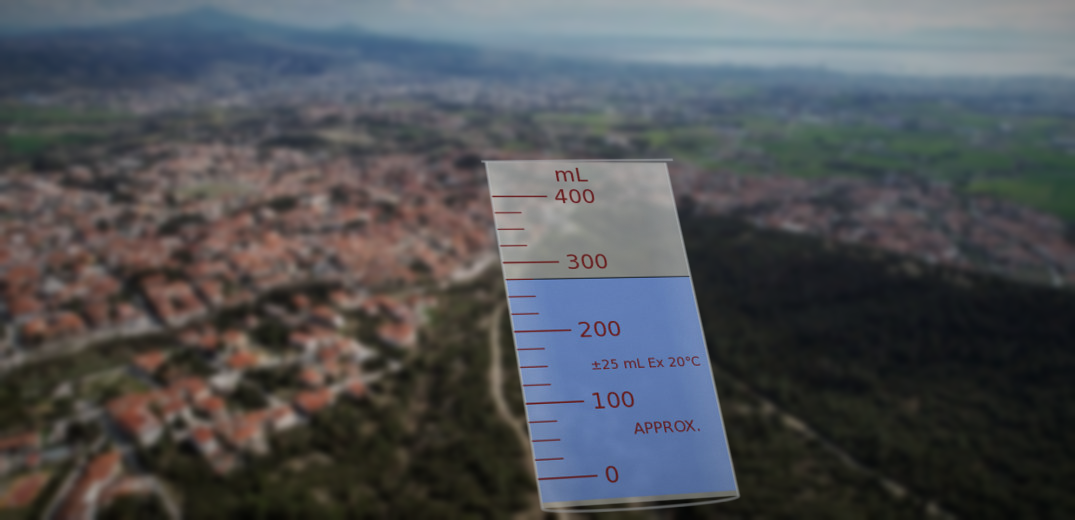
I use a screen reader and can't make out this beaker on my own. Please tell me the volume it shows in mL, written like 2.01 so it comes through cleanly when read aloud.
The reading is 275
